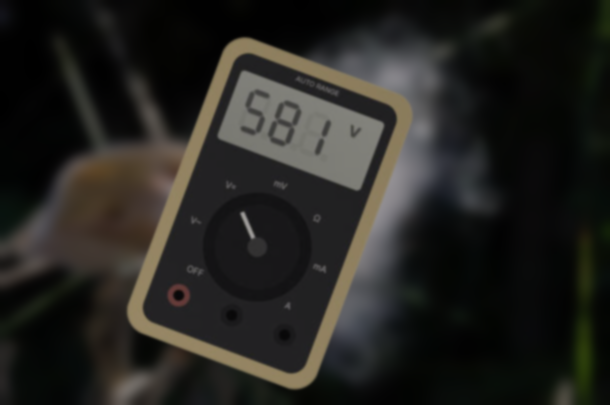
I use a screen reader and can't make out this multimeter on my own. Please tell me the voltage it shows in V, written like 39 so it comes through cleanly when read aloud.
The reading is 581
